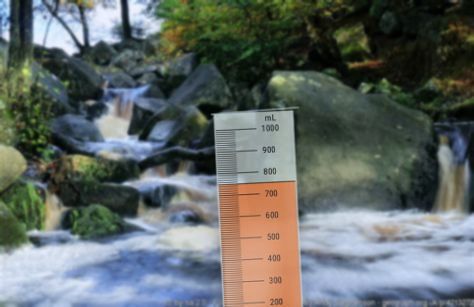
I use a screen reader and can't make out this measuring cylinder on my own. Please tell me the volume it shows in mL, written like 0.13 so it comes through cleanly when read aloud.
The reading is 750
